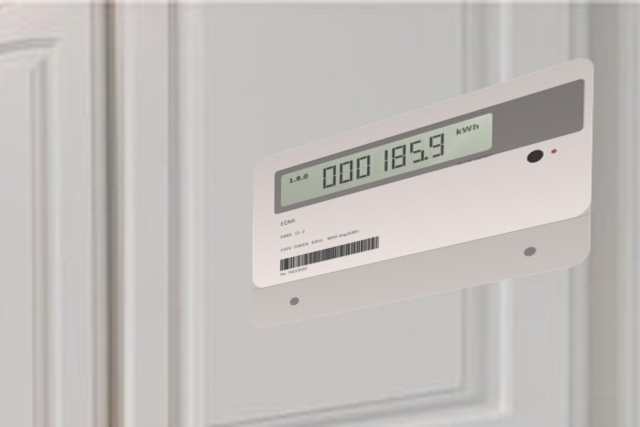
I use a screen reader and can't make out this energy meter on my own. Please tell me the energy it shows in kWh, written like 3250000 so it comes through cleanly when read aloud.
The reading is 185.9
